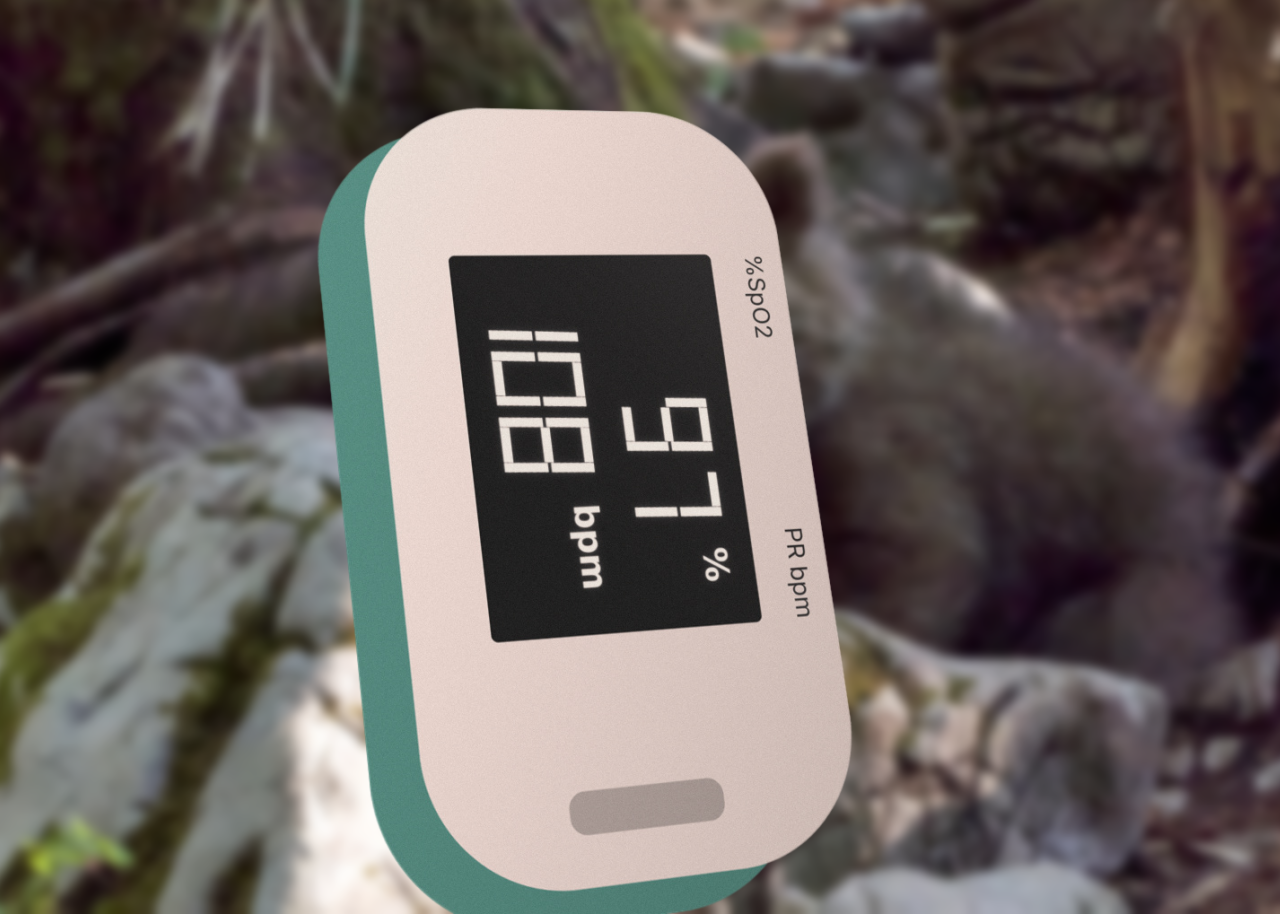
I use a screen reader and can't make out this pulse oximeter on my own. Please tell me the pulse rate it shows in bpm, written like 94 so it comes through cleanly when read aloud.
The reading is 108
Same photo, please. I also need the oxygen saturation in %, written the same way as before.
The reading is 97
